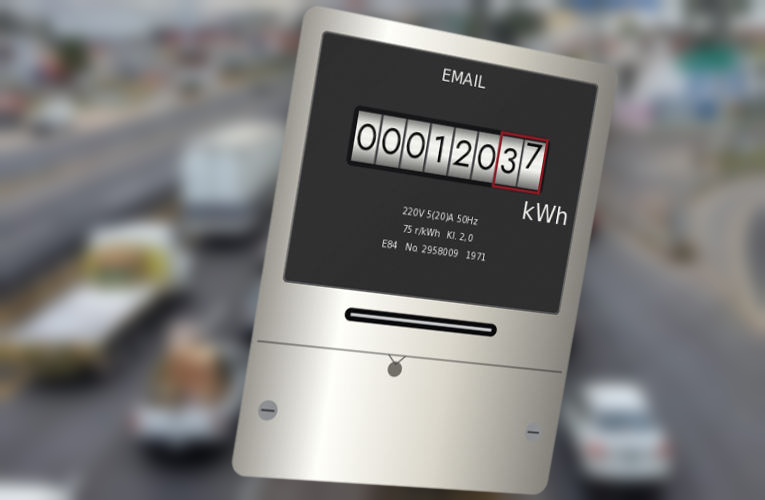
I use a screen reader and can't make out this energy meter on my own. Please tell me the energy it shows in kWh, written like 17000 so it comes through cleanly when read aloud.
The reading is 120.37
